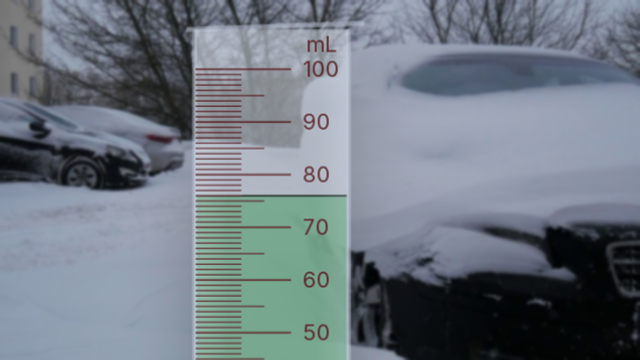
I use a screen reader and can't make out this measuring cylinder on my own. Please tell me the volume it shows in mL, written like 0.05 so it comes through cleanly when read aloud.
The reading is 76
